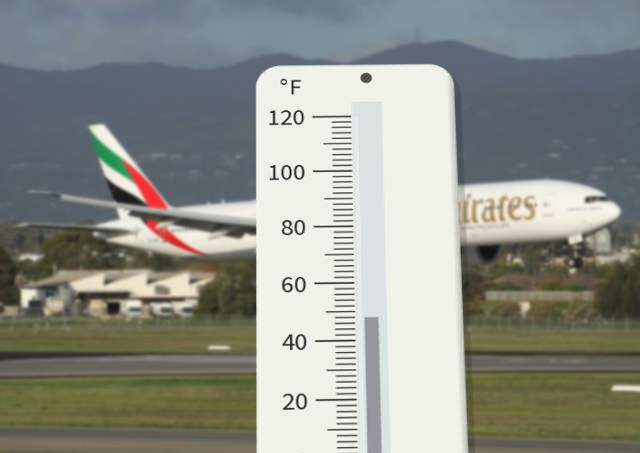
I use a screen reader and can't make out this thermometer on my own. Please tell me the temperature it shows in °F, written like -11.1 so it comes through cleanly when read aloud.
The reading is 48
